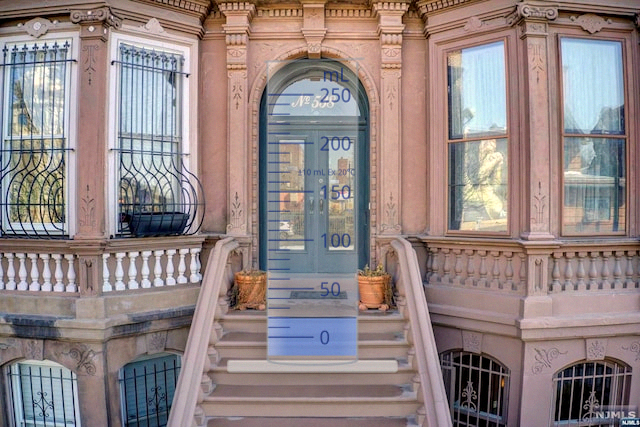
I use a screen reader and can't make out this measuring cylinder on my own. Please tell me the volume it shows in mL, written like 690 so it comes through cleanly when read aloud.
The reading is 20
